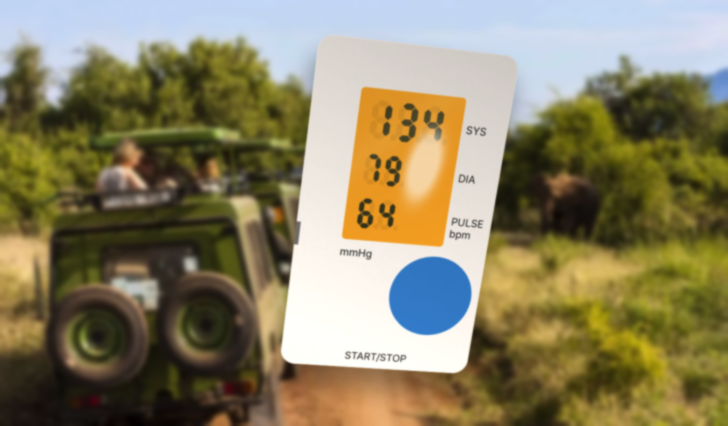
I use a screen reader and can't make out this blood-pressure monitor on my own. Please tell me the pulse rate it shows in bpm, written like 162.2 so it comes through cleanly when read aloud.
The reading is 64
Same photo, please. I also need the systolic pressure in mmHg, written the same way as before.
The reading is 134
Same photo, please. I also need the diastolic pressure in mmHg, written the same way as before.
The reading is 79
